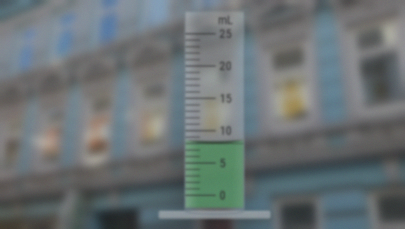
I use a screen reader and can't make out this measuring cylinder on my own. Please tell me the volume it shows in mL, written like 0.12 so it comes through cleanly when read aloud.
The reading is 8
